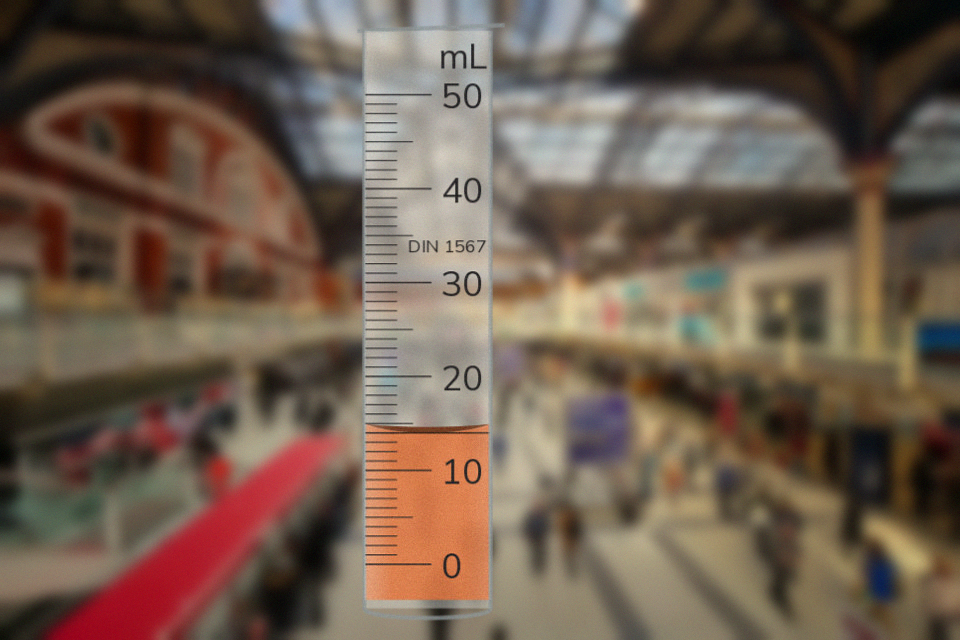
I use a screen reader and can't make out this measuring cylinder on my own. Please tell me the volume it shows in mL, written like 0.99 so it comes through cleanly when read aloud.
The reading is 14
